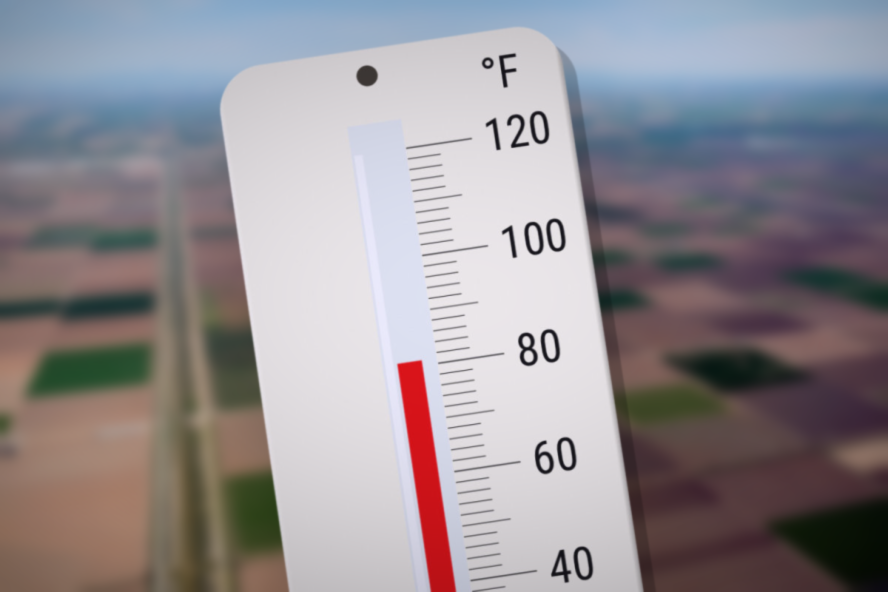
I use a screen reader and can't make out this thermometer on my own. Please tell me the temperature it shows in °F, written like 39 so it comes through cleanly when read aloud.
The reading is 81
